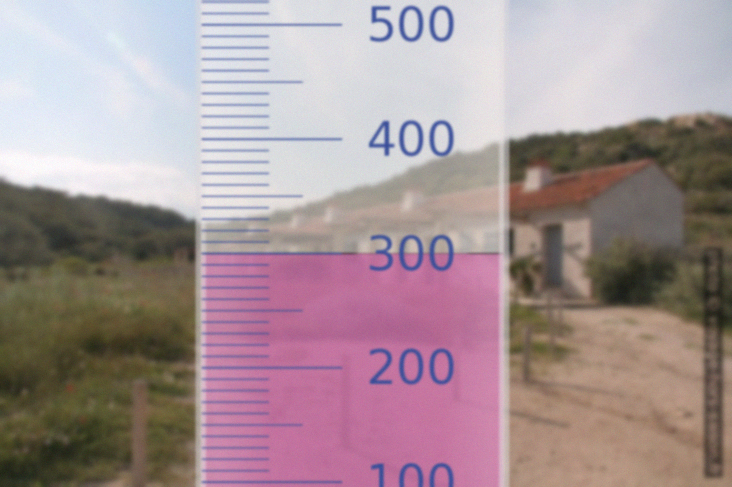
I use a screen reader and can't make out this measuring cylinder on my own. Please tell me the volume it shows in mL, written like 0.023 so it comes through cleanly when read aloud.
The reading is 300
